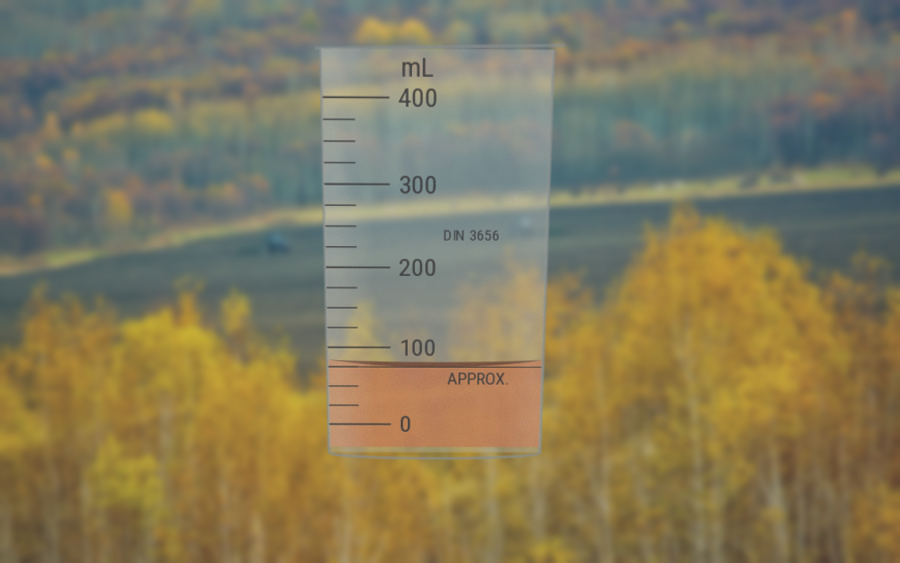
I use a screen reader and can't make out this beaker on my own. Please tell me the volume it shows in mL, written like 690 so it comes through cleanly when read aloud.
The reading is 75
